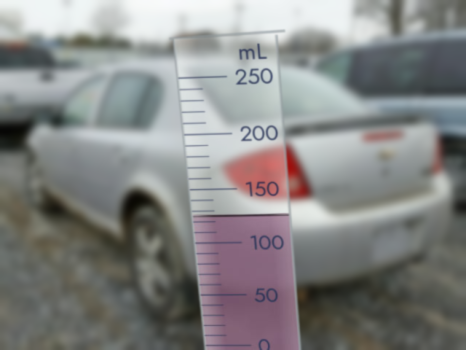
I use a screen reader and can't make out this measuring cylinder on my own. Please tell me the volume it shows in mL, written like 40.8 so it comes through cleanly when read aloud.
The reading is 125
